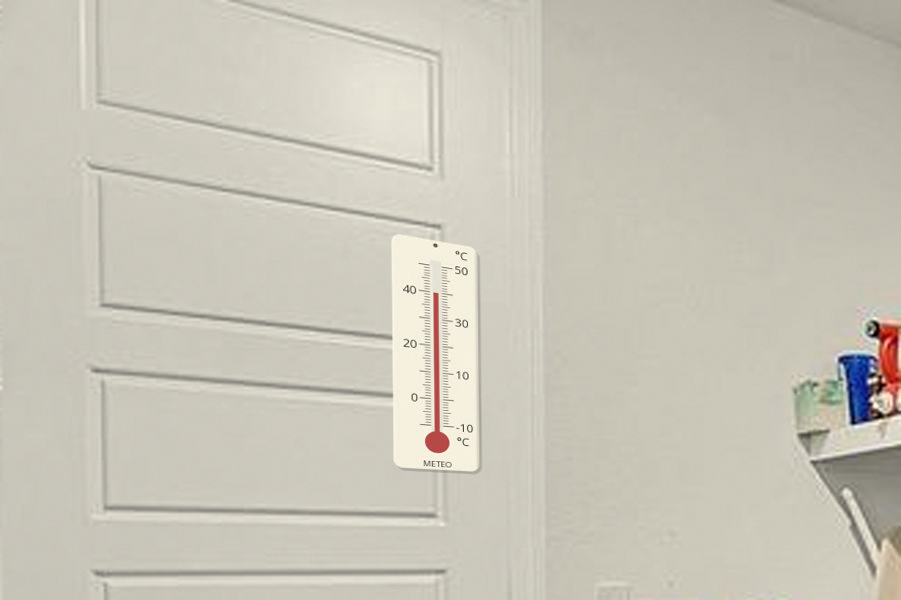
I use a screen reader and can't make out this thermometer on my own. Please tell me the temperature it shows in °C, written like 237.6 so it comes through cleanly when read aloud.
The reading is 40
